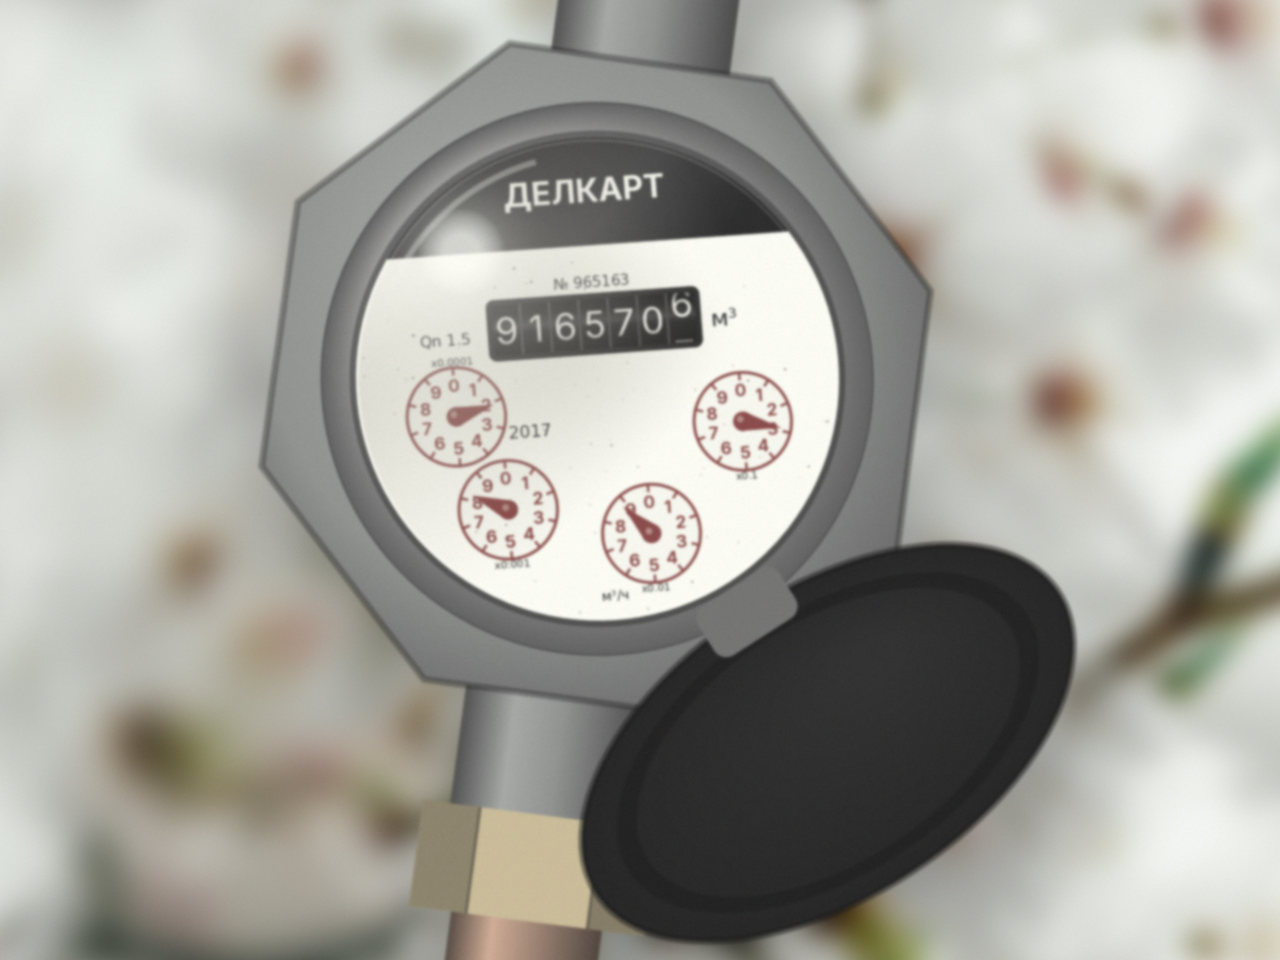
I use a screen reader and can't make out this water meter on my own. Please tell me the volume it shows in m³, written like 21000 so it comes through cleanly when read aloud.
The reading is 9165706.2882
